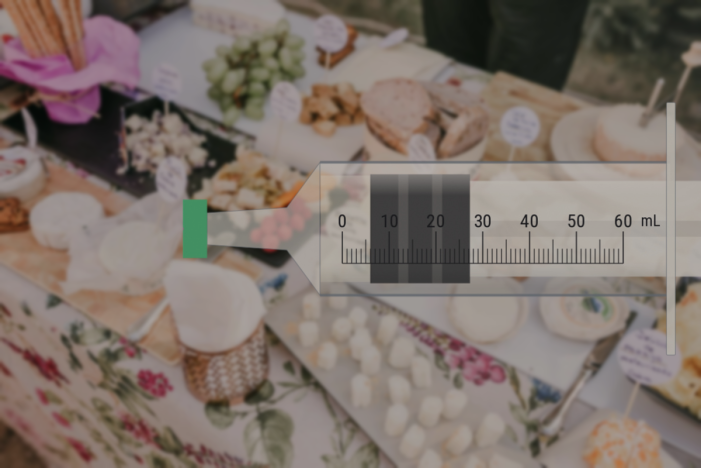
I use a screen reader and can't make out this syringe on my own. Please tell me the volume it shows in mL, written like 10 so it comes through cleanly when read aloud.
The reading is 6
